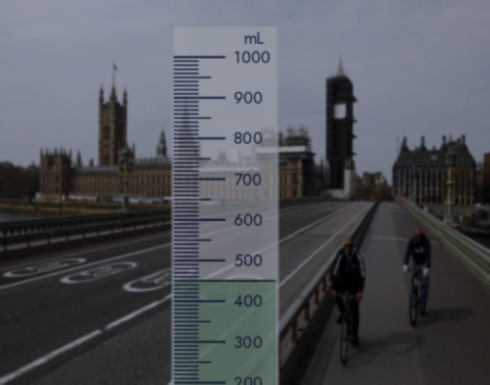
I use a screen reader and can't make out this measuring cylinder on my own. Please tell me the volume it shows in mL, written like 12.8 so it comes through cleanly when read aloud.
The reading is 450
